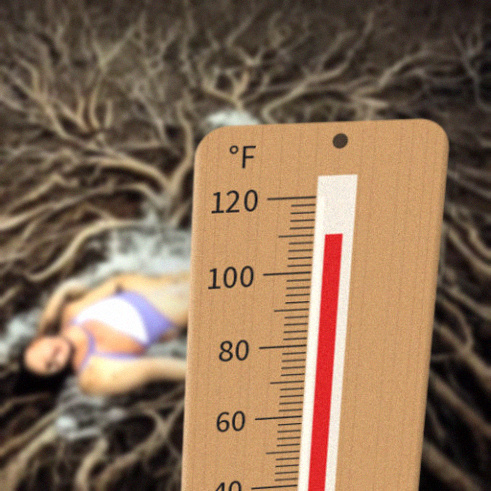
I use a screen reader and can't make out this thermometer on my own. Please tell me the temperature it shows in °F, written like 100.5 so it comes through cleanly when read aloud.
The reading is 110
